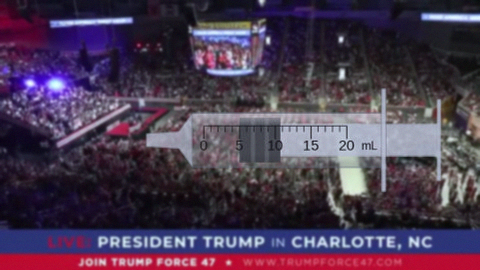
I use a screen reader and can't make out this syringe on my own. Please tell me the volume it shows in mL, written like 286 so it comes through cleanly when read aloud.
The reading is 5
